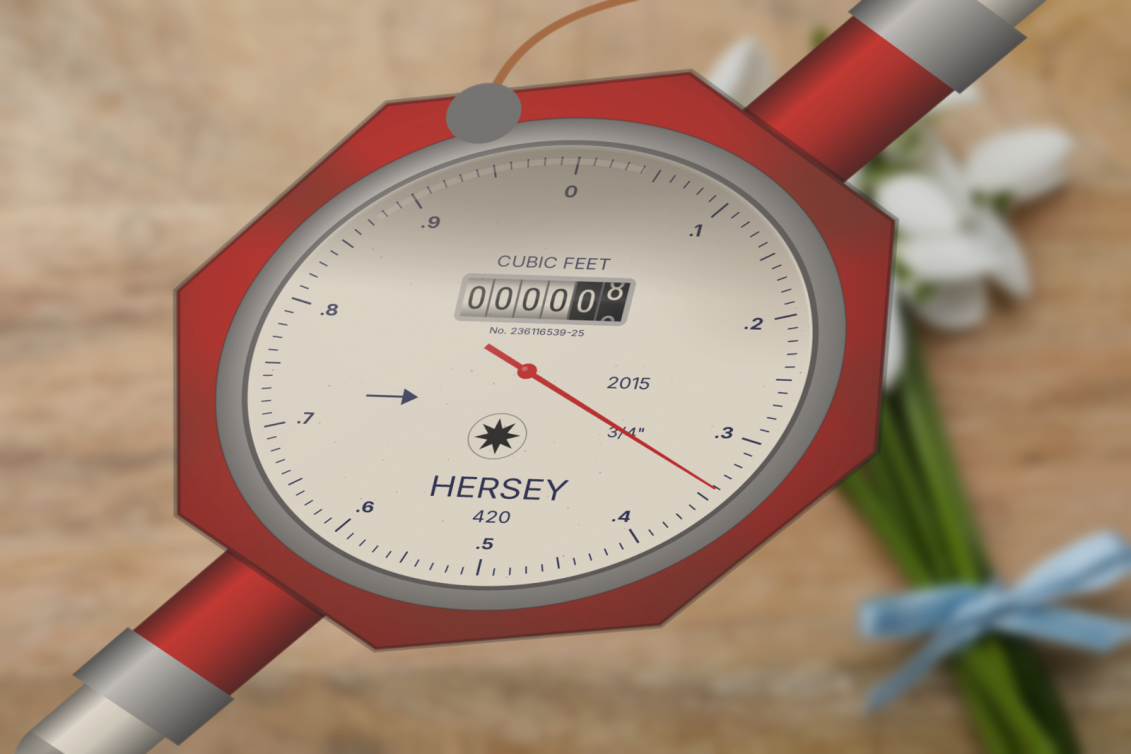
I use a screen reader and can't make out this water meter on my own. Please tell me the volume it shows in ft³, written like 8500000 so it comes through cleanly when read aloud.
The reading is 8.34
